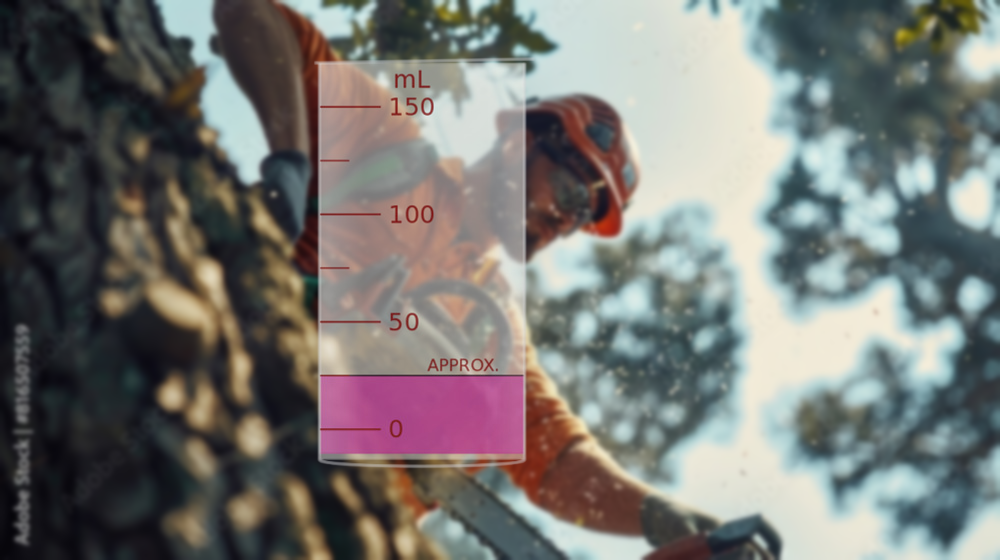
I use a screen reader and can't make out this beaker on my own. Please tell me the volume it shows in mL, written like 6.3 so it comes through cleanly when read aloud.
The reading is 25
